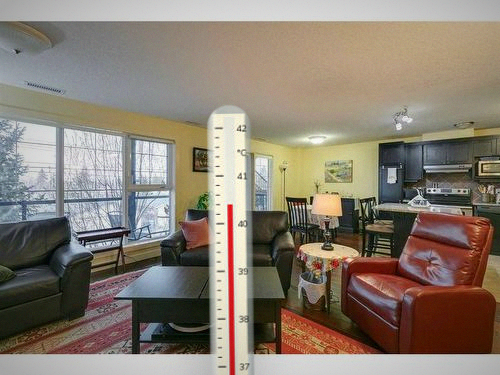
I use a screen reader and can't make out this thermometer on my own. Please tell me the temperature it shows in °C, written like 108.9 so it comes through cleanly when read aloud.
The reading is 40.4
